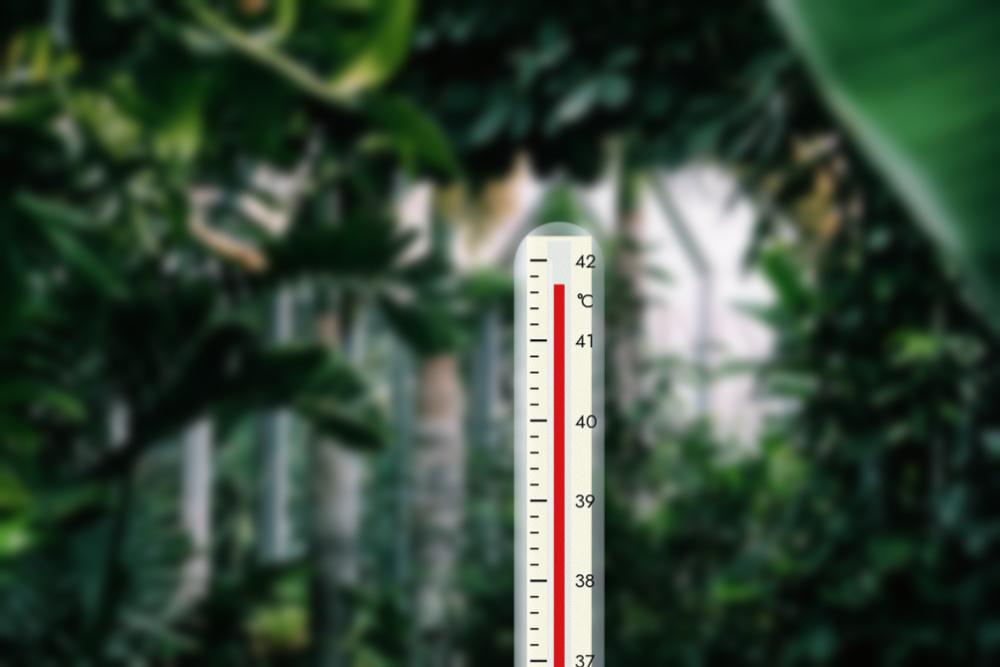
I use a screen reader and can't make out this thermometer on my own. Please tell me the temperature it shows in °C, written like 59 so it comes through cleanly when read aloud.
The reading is 41.7
